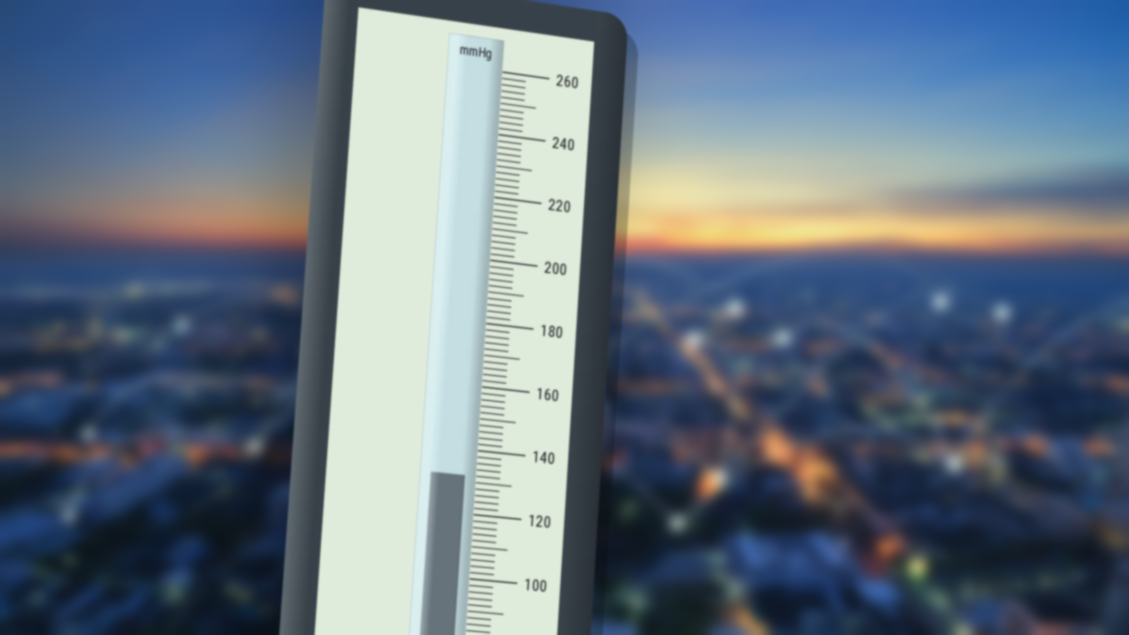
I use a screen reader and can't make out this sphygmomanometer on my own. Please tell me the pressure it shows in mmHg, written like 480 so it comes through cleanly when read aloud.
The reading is 132
